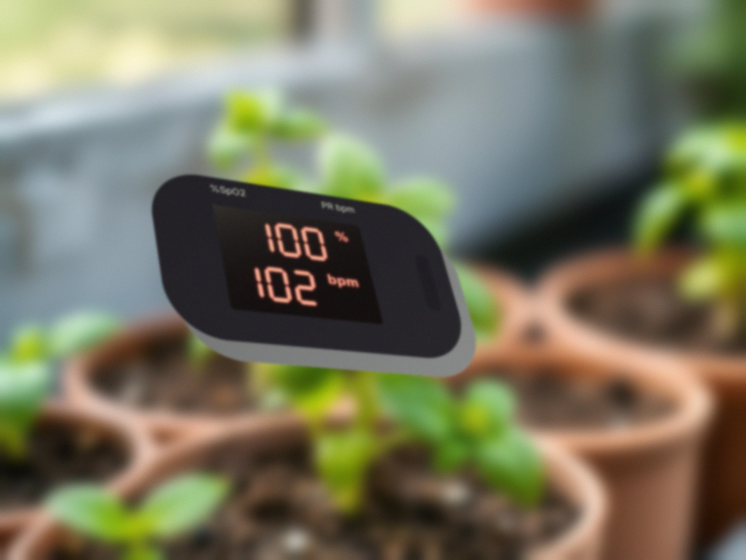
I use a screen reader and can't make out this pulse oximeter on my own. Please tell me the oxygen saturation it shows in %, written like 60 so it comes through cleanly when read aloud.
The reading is 100
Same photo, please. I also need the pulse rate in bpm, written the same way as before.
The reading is 102
